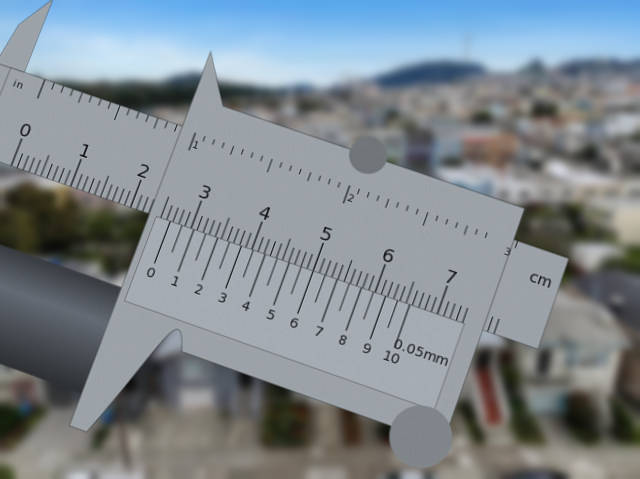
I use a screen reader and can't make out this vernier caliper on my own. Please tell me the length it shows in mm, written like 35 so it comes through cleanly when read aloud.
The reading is 26.6
